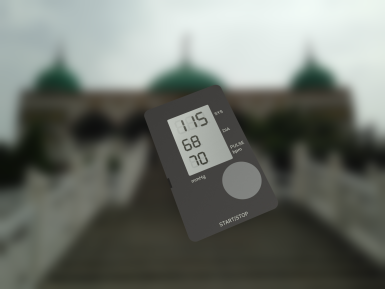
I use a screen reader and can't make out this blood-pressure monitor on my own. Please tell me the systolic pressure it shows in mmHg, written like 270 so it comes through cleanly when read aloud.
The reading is 115
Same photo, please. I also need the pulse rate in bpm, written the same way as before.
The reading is 70
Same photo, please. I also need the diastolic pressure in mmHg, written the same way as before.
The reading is 68
